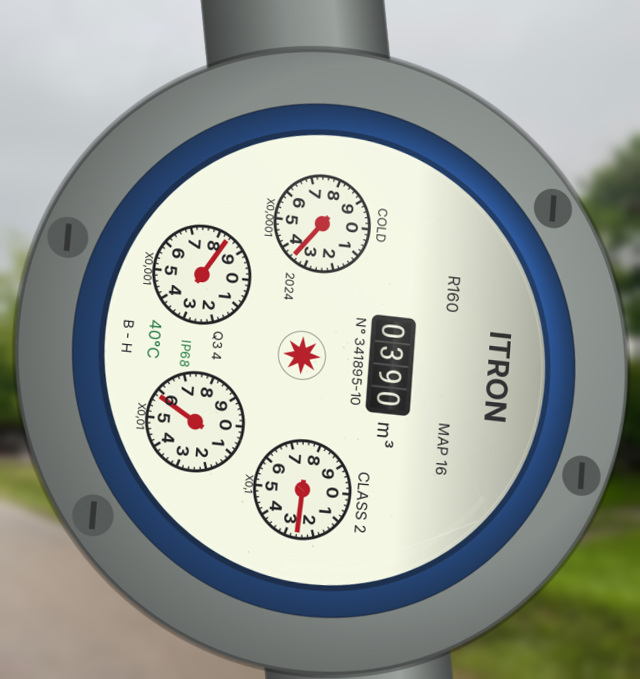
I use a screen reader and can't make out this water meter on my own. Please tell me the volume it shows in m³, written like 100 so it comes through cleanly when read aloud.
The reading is 390.2583
